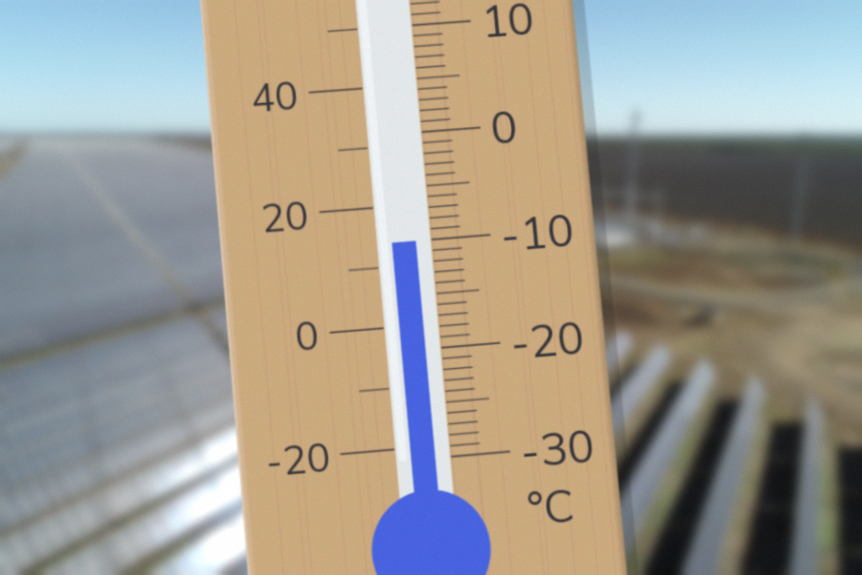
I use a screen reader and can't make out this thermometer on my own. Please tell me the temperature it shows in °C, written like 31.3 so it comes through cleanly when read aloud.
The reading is -10
